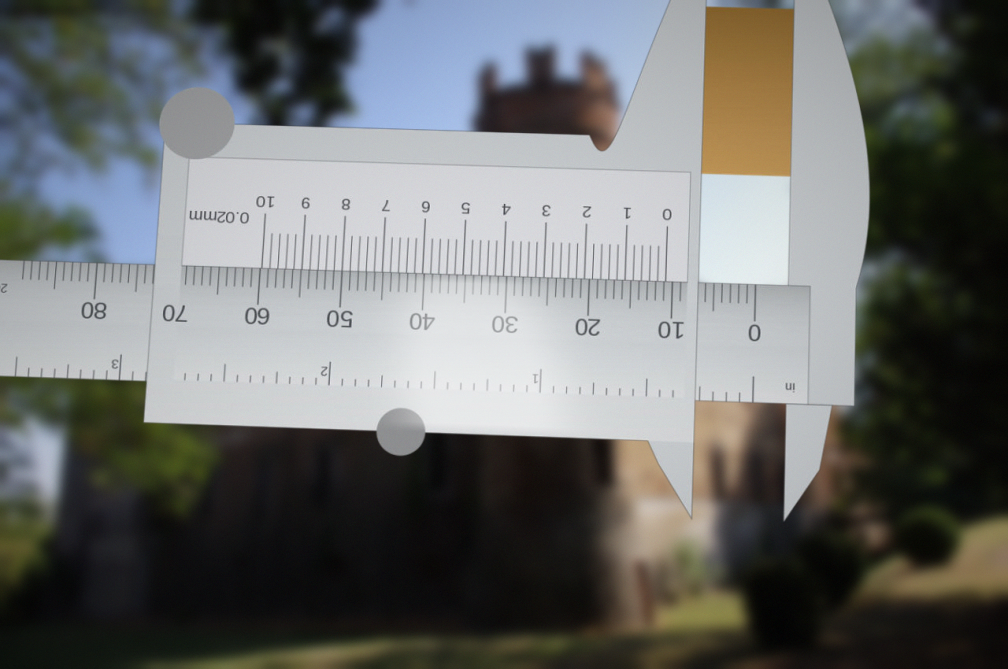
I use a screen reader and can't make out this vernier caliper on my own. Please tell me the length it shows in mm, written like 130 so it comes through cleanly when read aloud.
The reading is 10.8
